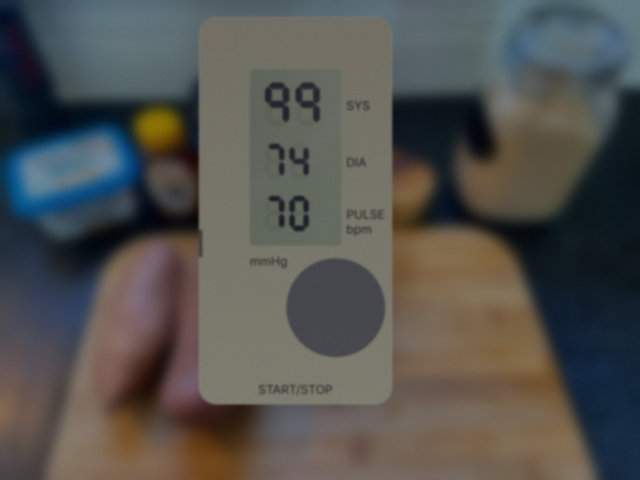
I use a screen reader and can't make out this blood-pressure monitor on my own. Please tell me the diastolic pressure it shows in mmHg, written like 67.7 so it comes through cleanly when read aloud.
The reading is 74
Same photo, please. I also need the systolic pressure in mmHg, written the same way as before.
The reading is 99
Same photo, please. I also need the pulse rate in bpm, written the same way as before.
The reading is 70
